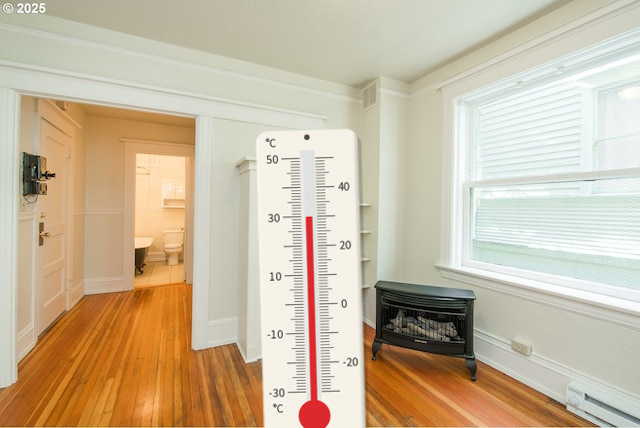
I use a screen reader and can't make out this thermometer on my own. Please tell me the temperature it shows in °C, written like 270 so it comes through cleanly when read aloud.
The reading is 30
